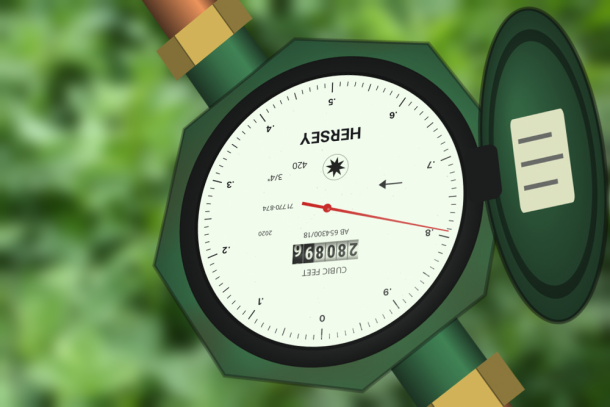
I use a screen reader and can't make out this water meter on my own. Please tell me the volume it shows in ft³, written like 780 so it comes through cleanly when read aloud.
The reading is 280895.79
